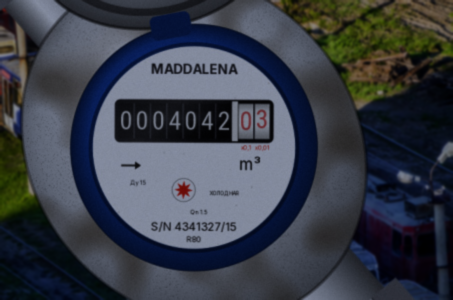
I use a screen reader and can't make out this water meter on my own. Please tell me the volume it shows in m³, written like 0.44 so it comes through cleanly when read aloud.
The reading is 4042.03
